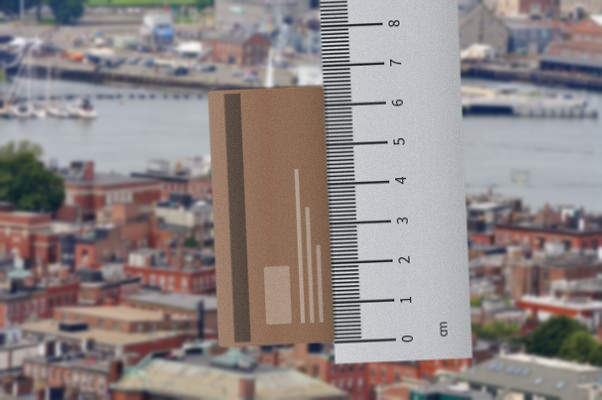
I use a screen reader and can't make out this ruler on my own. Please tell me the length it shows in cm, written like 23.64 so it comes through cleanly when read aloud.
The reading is 6.5
